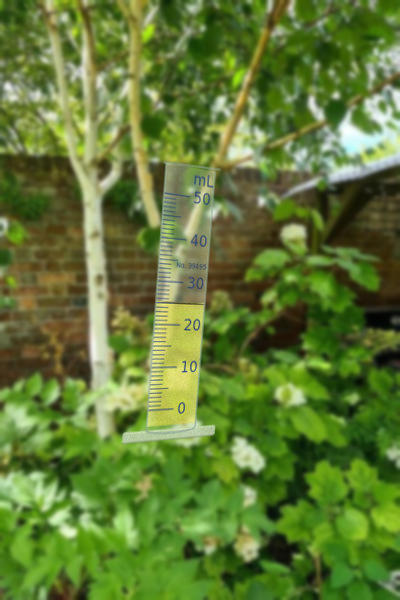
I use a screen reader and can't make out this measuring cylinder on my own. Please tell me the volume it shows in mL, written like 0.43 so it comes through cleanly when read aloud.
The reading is 25
